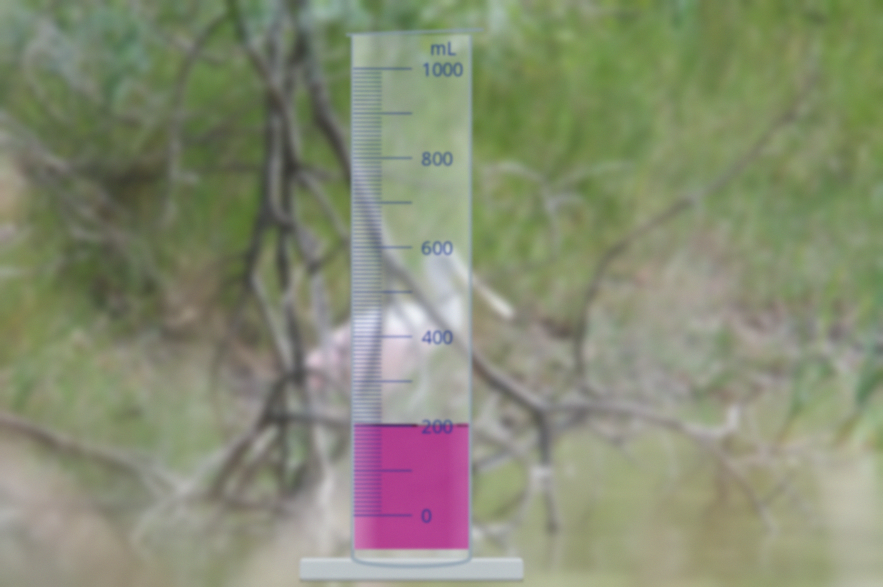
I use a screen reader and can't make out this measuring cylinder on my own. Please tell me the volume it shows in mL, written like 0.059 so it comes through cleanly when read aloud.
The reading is 200
